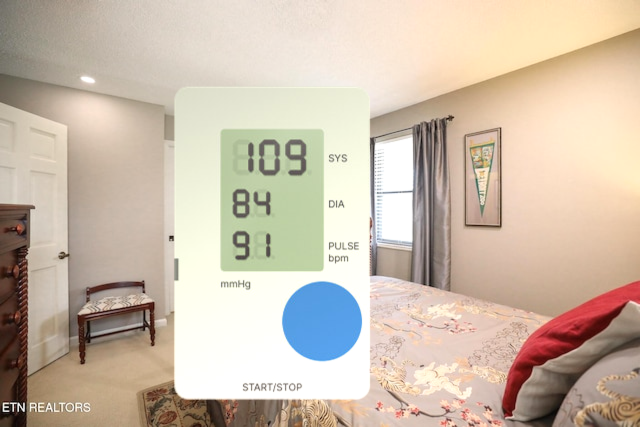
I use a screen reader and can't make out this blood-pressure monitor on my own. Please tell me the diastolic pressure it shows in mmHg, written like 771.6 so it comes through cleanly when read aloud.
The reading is 84
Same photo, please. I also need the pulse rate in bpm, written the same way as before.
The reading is 91
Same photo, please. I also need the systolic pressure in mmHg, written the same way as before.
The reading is 109
